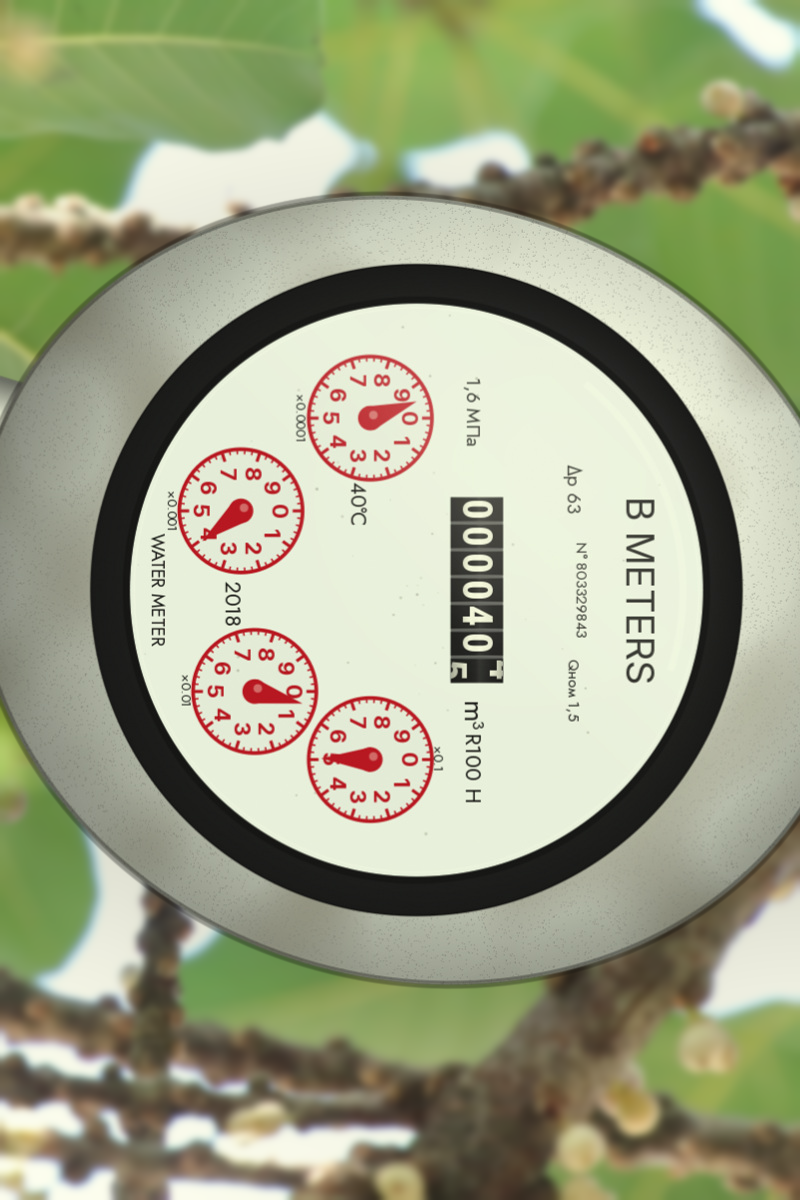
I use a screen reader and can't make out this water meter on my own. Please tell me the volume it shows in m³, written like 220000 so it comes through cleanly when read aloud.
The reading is 404.5039
